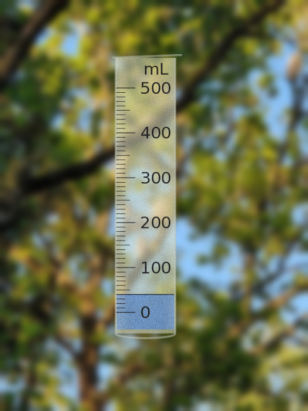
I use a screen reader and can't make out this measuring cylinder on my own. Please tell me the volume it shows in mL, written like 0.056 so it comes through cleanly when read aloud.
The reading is 40
